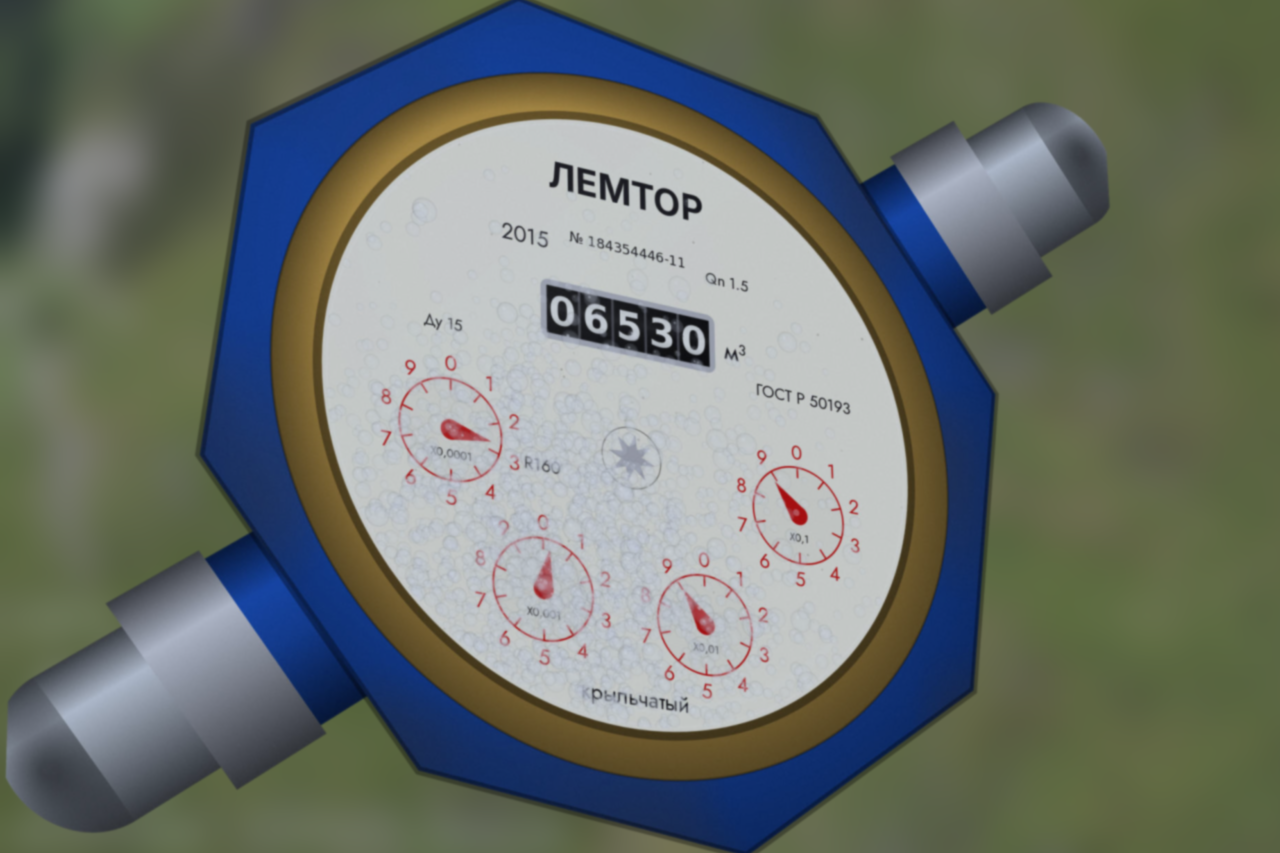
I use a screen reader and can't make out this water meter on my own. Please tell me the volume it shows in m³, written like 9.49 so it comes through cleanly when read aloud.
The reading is 6530.8902
